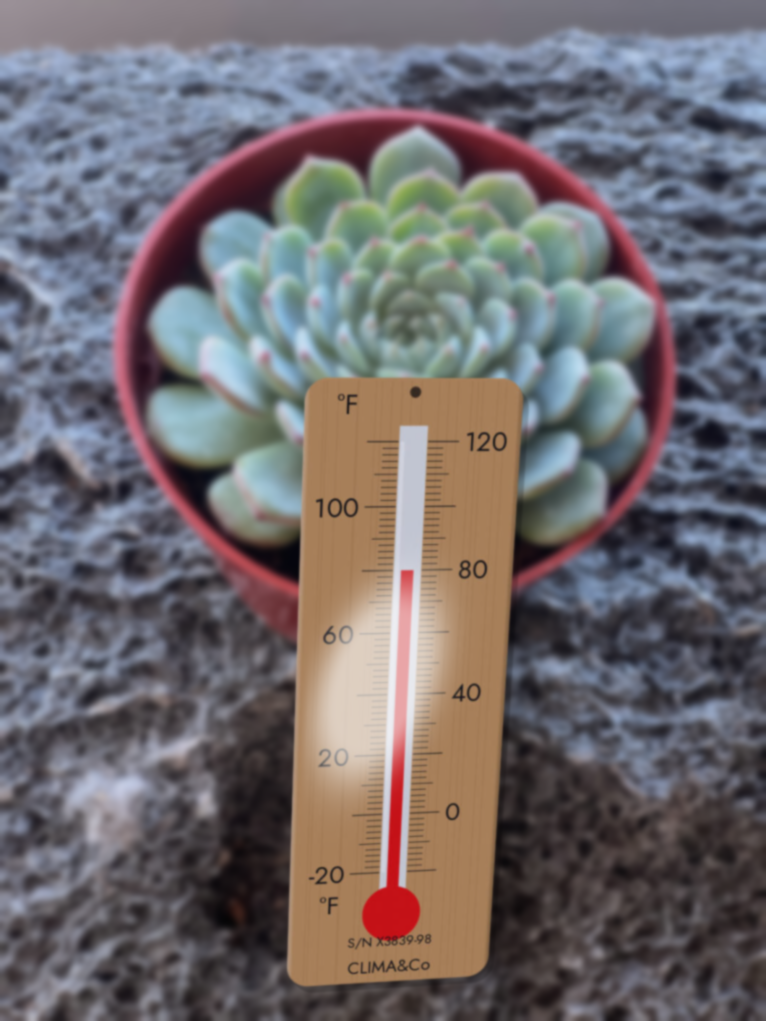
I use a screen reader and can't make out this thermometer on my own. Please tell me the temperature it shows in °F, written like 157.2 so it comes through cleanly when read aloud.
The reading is 80
